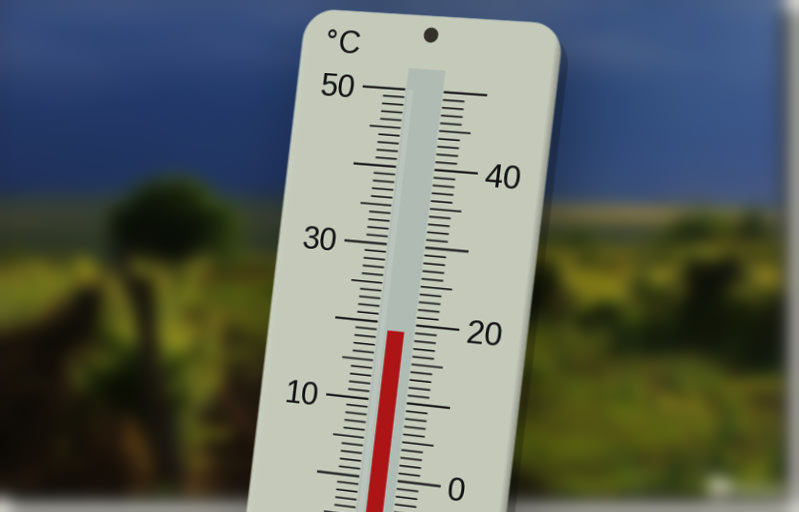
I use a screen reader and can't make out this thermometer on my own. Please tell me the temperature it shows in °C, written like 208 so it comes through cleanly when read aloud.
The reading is 19
